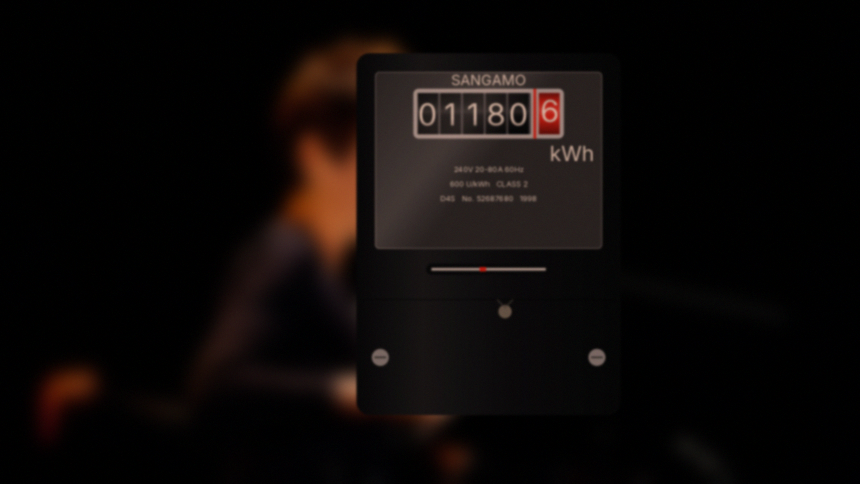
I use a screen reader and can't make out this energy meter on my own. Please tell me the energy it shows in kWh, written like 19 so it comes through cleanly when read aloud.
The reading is 1180.6
